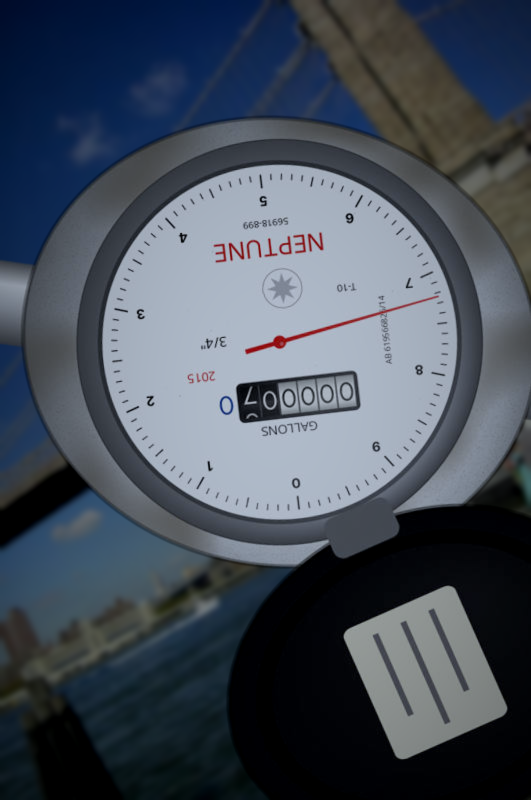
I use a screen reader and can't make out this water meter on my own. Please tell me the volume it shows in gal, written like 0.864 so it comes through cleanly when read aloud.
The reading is 67.2
